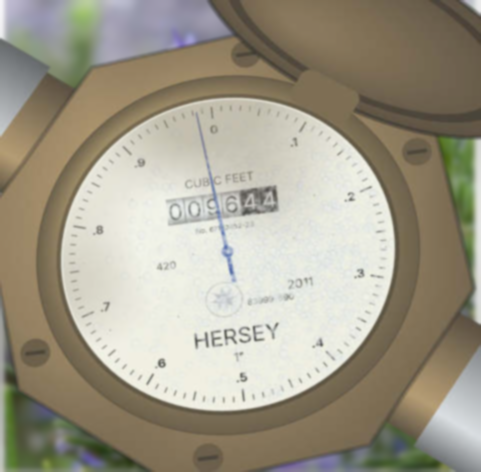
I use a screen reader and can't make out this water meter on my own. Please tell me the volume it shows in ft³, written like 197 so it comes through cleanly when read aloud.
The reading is 9643.98
